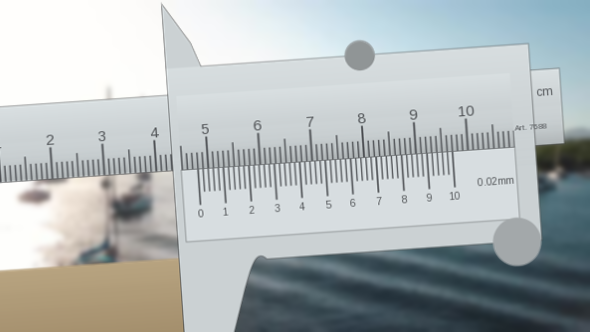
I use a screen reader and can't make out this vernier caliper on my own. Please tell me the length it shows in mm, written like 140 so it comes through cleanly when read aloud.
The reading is 48.0
